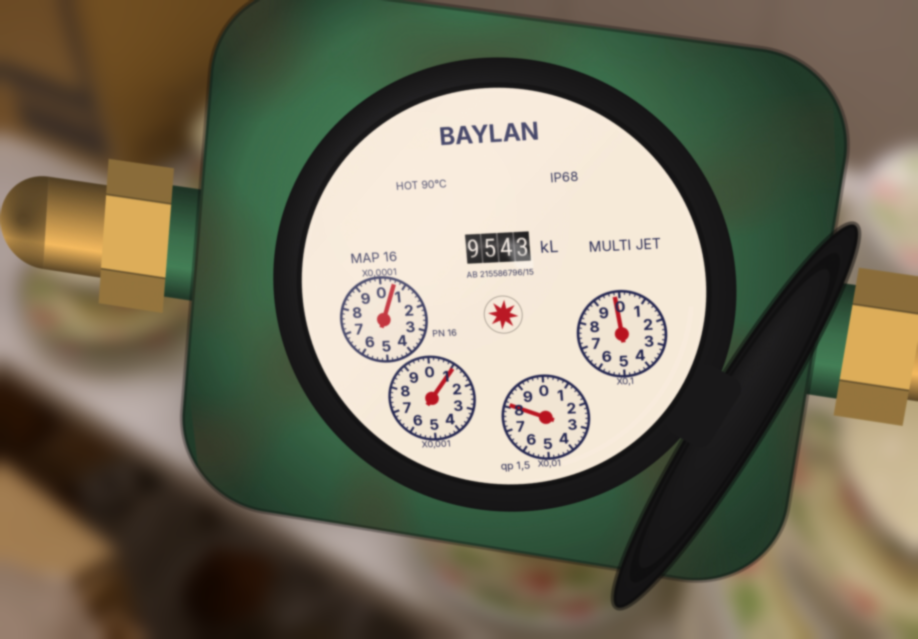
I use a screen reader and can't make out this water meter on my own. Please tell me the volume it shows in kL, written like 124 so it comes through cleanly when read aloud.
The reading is 9542.9810
